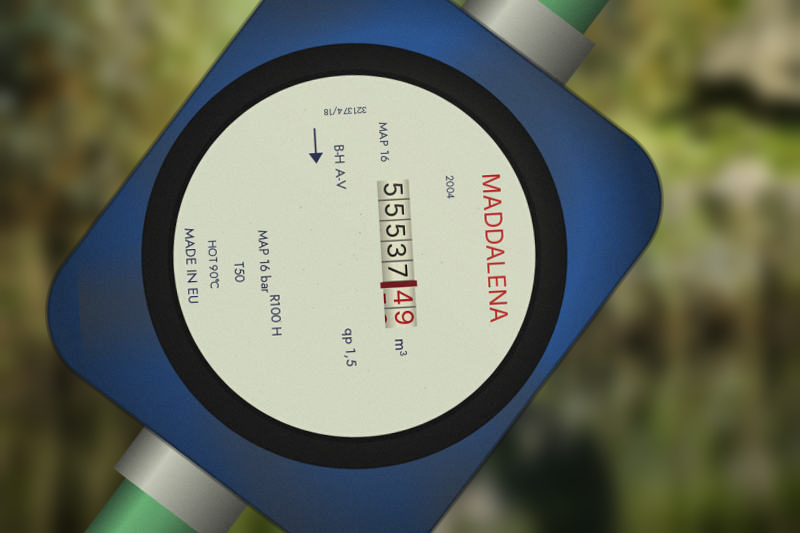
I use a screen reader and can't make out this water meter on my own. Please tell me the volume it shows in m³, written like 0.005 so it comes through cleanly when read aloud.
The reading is 55537.49
